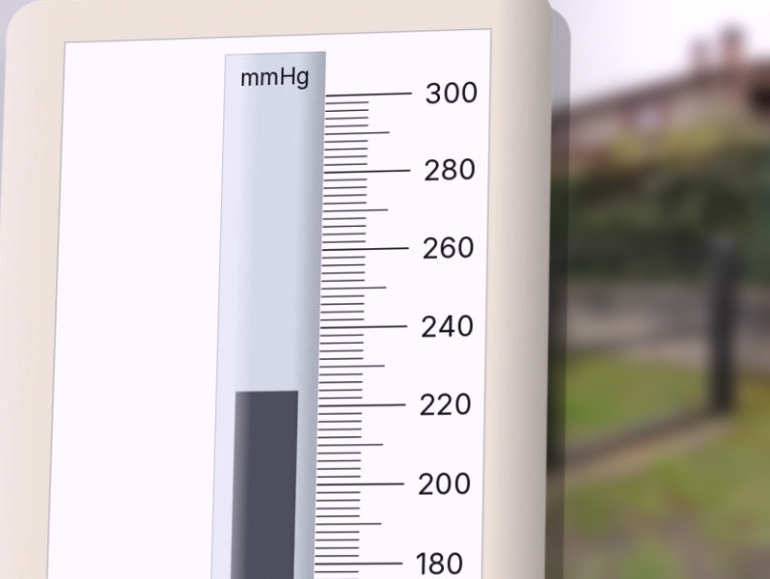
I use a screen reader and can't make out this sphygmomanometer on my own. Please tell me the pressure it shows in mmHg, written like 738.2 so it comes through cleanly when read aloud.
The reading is 224
